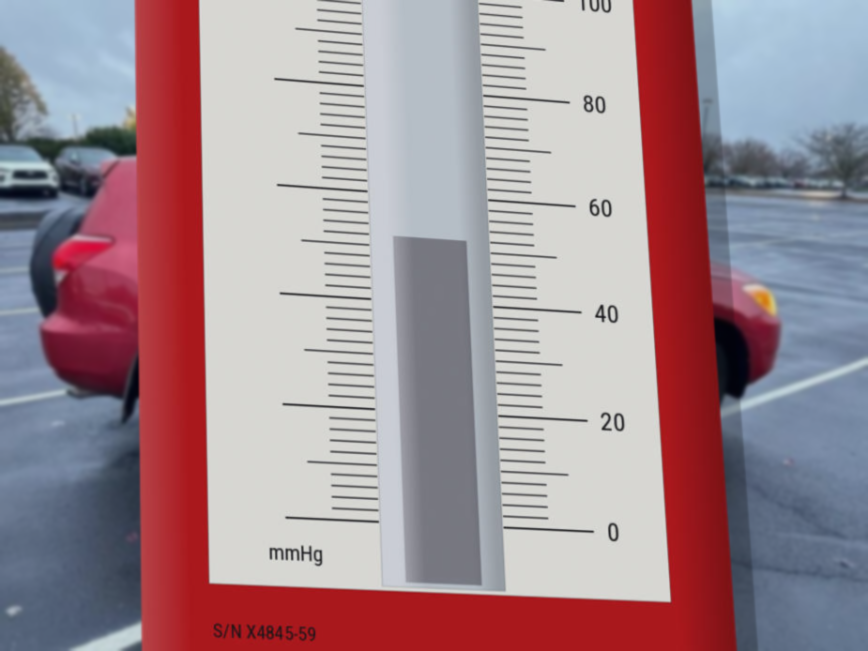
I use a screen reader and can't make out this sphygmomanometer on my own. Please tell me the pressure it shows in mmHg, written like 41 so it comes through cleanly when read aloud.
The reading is 52
